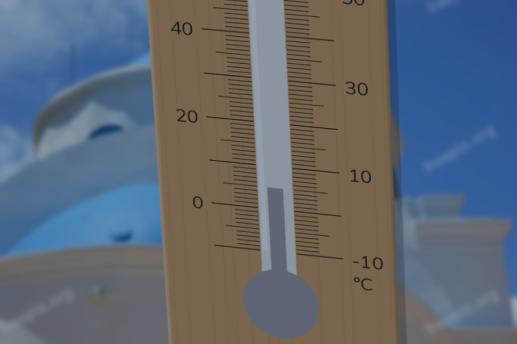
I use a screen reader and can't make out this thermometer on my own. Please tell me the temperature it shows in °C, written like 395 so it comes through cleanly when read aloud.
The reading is 5
